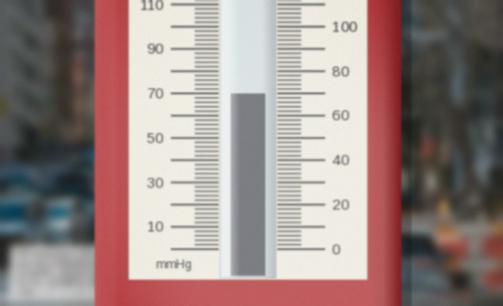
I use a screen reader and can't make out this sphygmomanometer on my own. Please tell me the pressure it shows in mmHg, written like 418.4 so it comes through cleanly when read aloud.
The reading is 70
